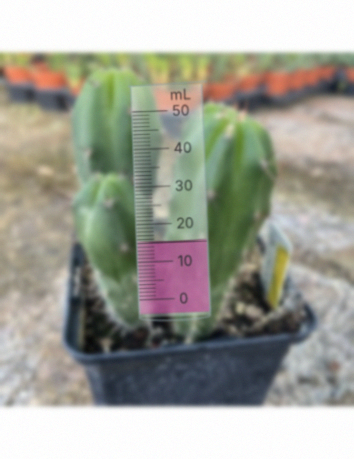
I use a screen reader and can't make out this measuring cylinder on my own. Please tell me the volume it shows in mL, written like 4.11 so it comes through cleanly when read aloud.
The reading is 15
